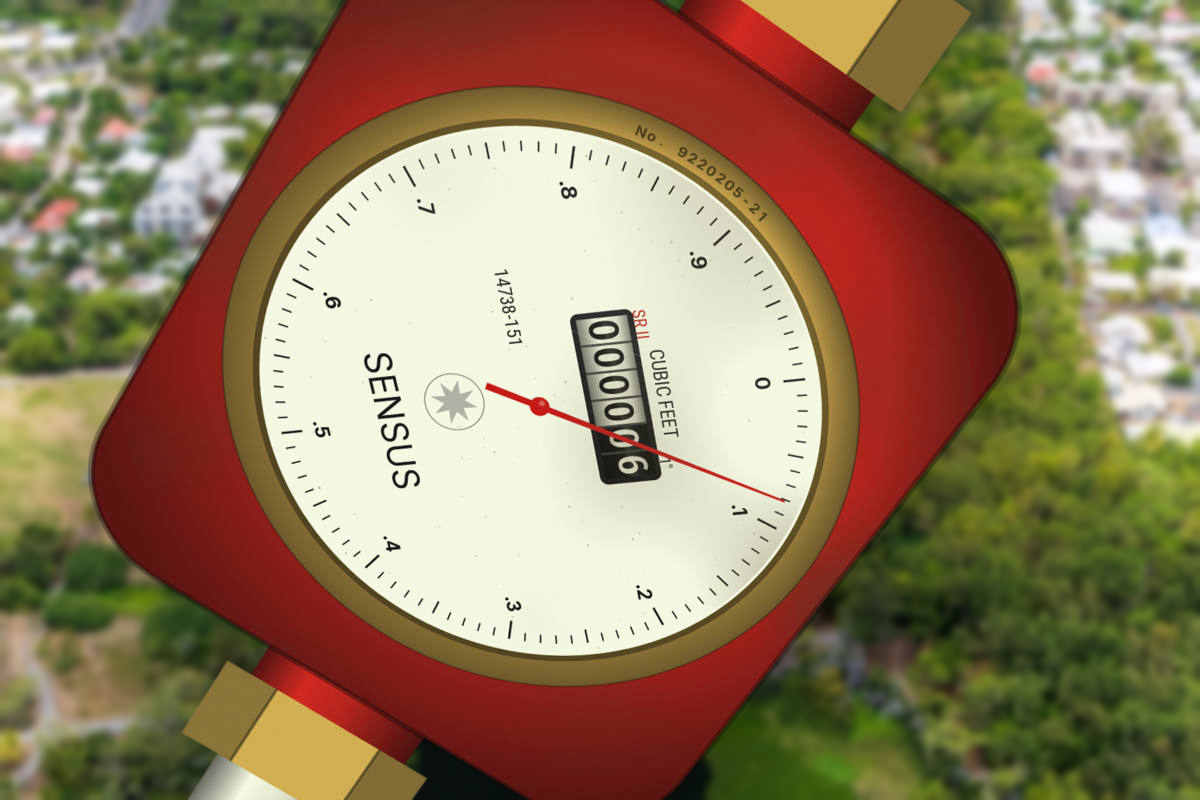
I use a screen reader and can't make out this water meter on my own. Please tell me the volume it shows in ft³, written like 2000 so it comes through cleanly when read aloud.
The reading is 6.08
